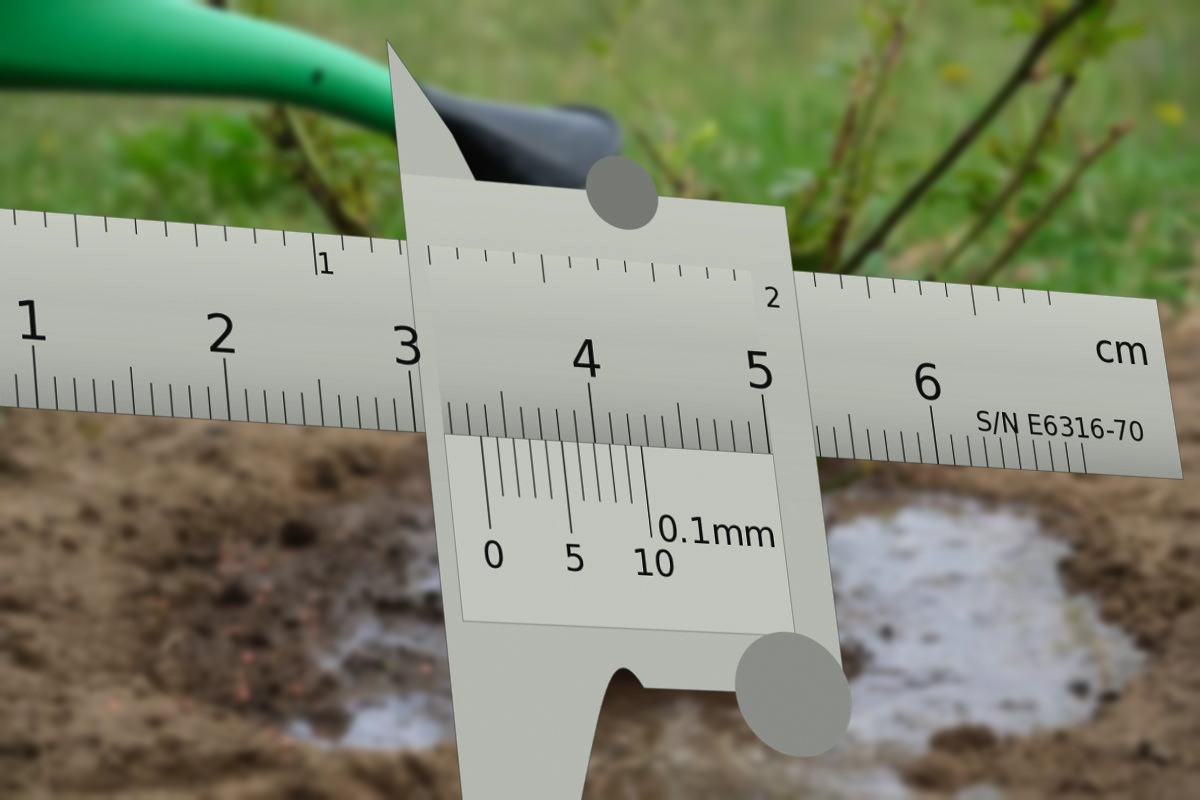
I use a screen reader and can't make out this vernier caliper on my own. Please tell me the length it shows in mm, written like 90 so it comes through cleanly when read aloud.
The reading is 33.6
